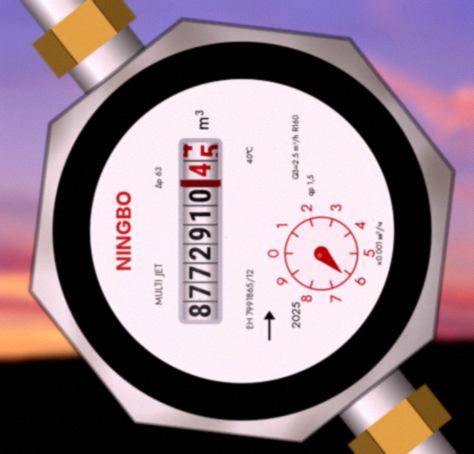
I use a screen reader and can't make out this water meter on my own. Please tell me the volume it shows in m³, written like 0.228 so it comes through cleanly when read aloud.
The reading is 8772910.446
